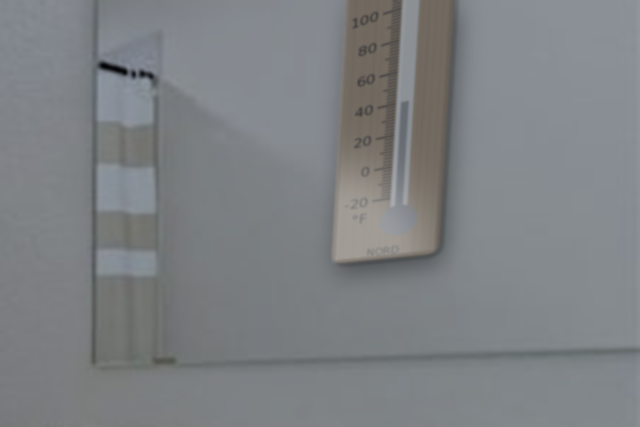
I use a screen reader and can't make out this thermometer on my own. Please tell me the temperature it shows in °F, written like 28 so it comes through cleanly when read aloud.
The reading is 40
